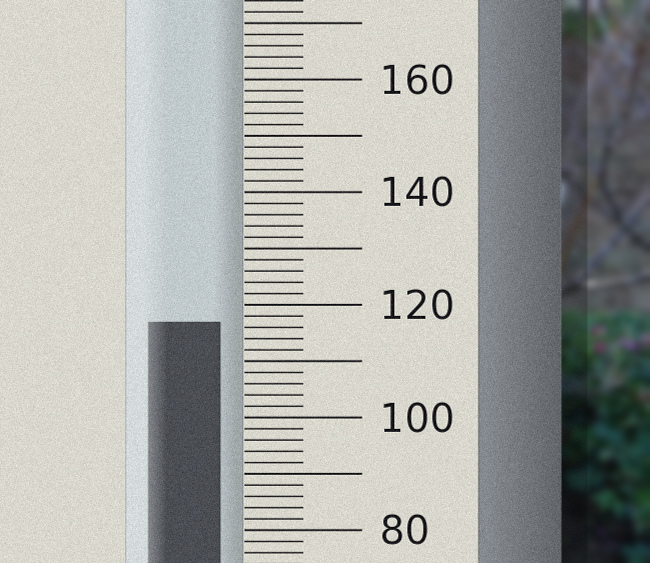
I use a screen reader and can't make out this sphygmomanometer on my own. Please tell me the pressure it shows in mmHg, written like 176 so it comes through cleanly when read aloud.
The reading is 117
